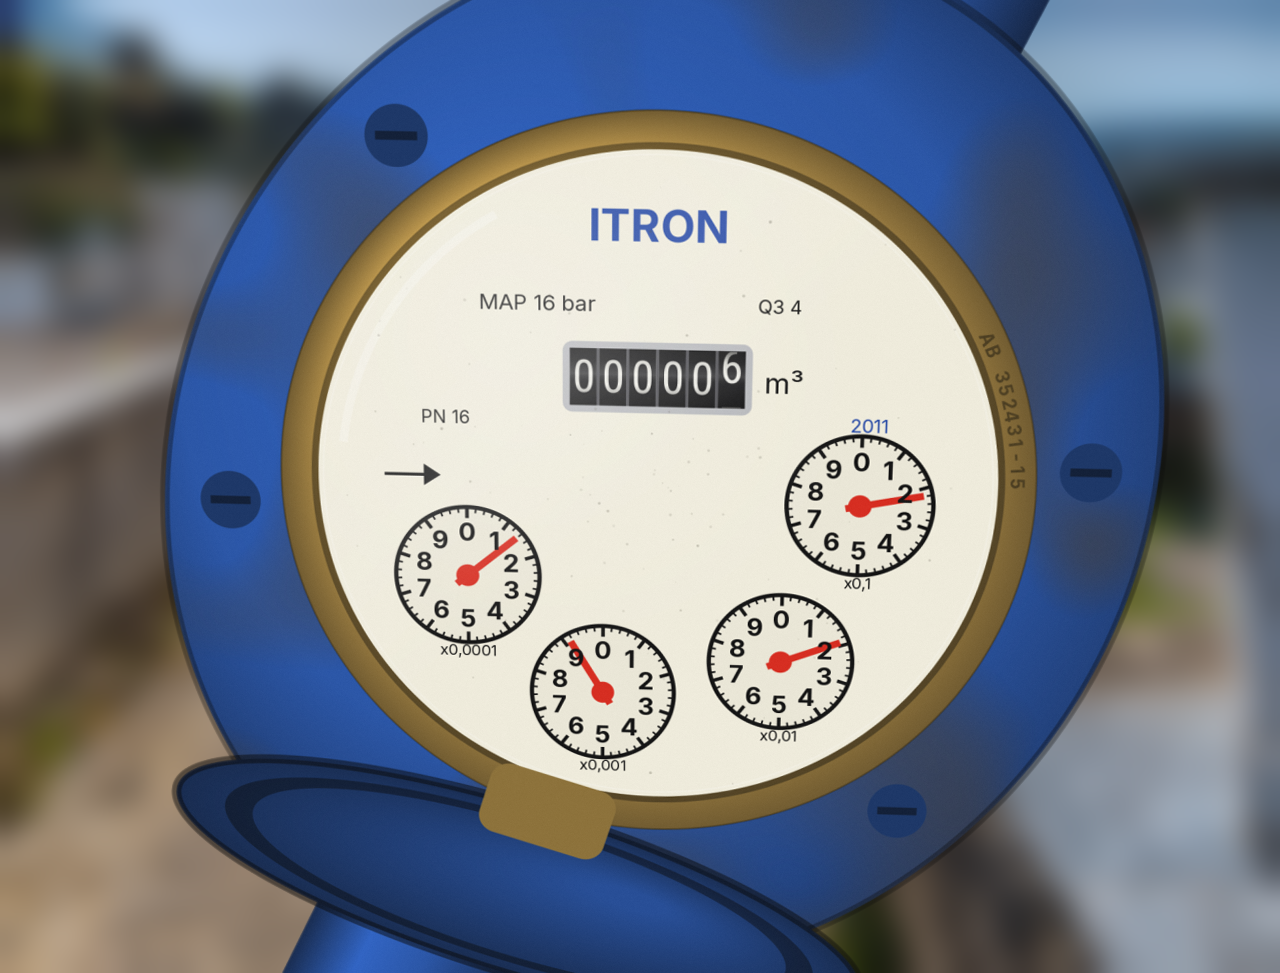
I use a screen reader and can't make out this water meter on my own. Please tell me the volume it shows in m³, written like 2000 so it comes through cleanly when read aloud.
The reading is 6.2191
